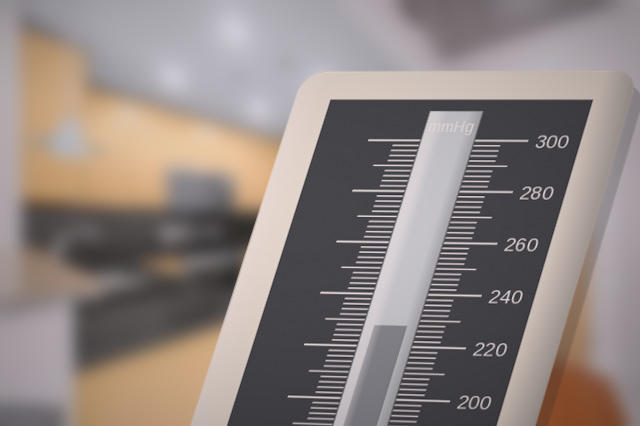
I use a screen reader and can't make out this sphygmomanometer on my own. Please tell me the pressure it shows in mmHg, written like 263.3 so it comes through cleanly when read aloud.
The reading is 228
